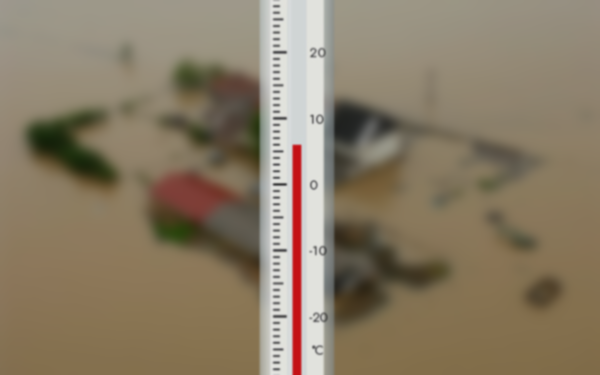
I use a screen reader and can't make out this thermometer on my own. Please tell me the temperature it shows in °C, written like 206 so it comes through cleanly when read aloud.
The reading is 6
